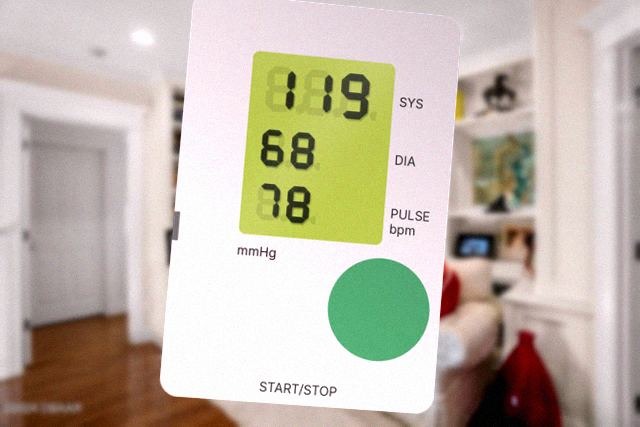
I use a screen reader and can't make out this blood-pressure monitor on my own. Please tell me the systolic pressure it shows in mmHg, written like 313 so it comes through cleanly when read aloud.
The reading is 119
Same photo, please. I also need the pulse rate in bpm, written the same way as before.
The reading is 78
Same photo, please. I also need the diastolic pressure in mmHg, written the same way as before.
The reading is 68
